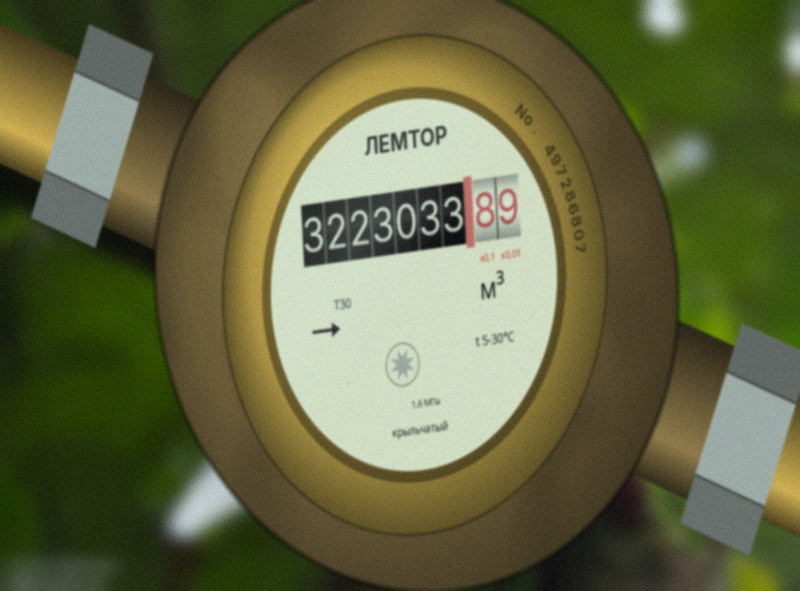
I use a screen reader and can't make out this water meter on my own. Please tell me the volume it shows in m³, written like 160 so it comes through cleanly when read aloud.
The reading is 3223033.89
